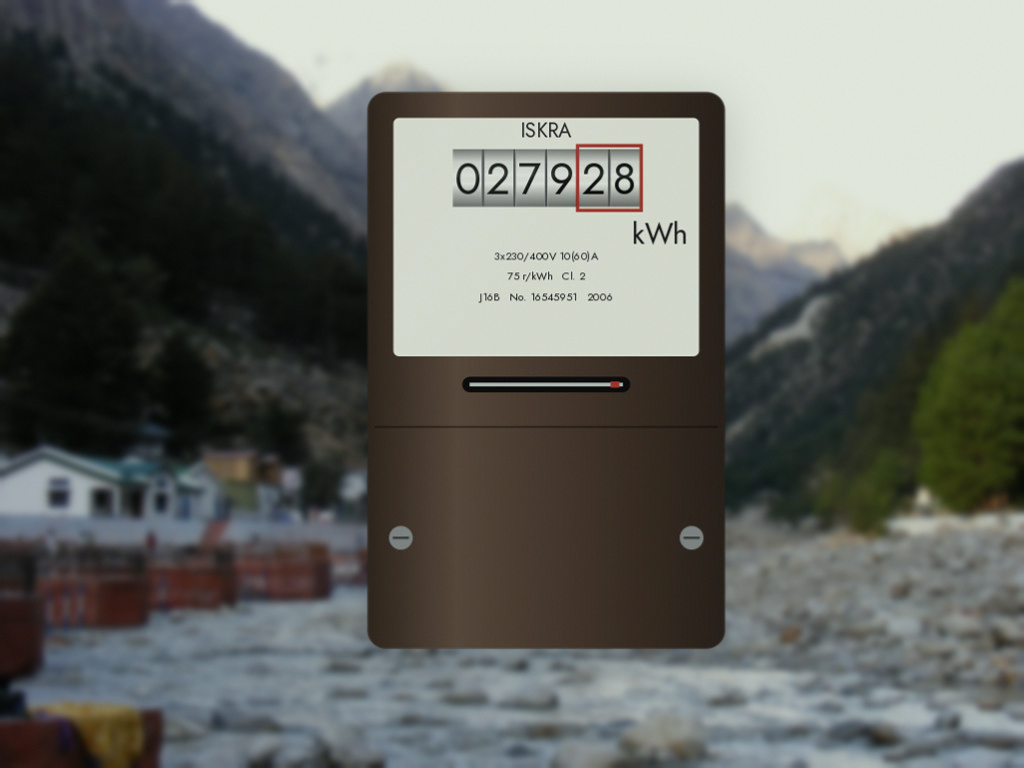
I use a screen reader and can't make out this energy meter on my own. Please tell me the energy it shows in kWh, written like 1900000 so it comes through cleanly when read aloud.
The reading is 279.28
